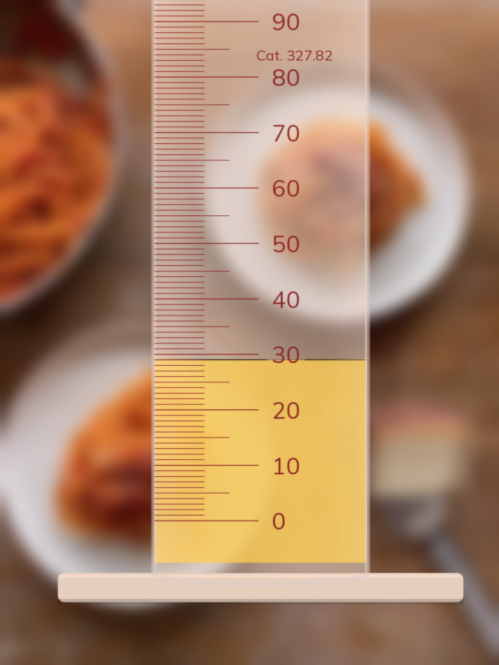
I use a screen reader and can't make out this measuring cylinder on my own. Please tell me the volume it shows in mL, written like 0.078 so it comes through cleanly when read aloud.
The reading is 29
